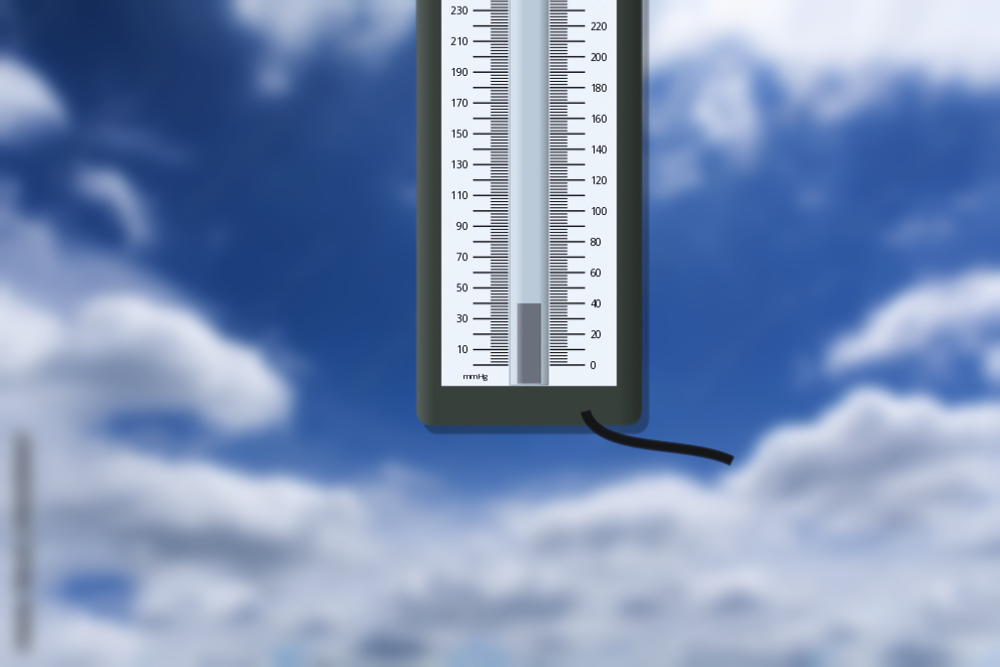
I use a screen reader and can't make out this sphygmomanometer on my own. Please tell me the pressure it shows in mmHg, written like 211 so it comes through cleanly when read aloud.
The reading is 40
